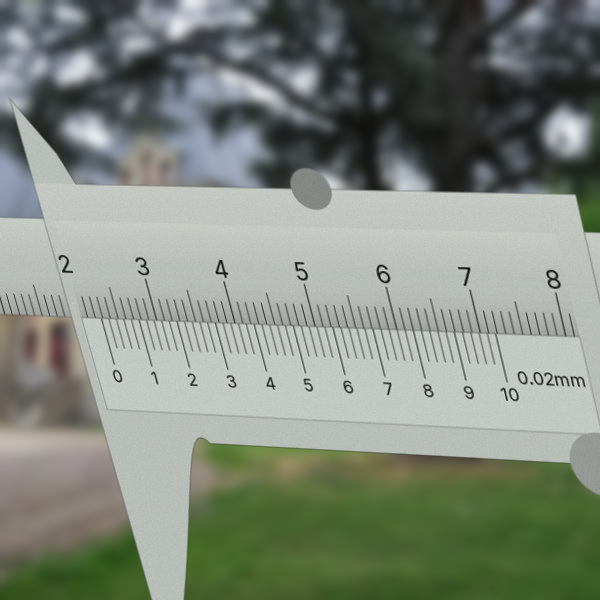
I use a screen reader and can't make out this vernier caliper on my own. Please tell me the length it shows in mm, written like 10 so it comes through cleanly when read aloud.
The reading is 22.8
